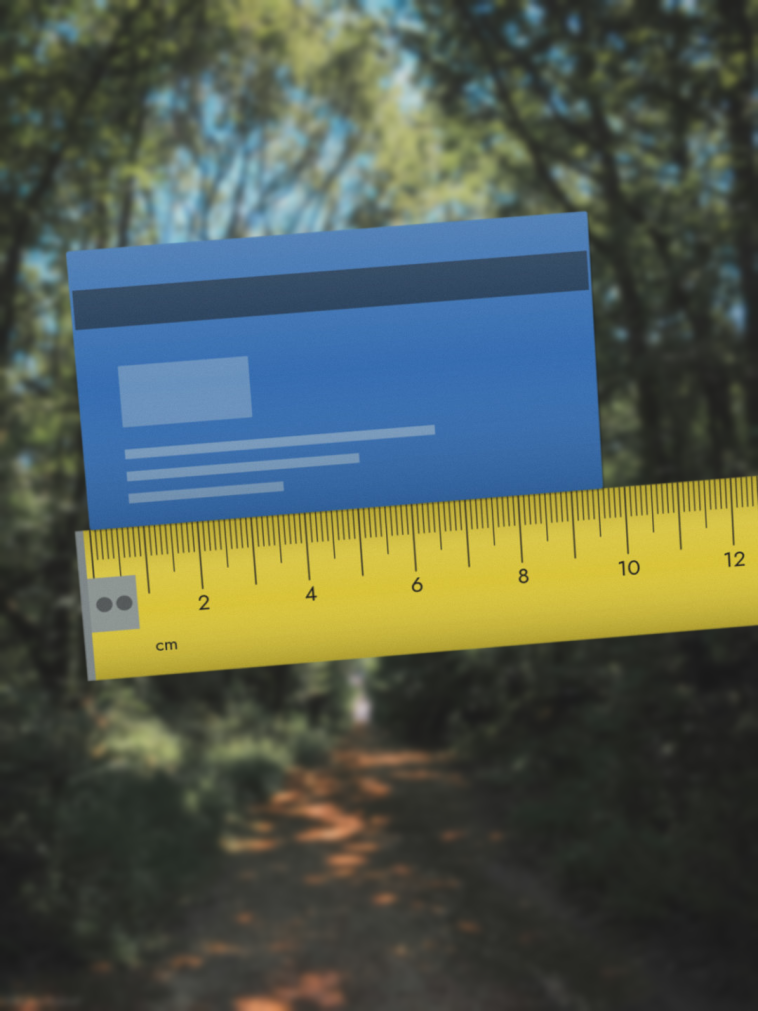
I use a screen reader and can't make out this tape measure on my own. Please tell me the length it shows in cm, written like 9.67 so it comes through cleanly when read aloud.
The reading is 9.6
